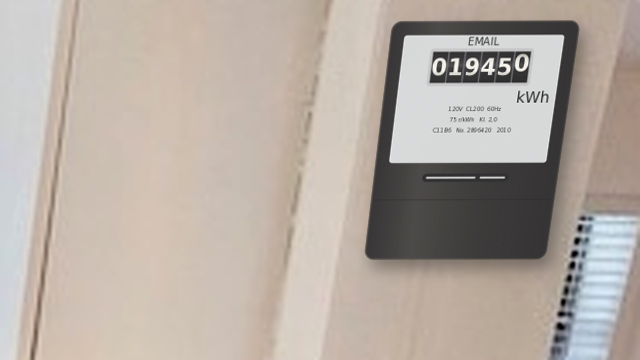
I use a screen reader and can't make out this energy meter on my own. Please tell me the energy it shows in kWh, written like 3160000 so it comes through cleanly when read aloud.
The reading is 19450
